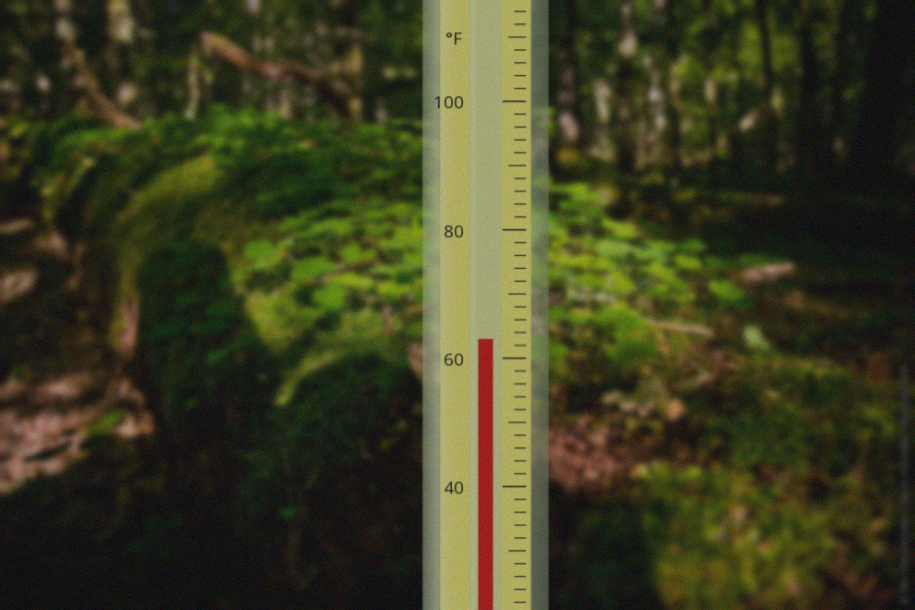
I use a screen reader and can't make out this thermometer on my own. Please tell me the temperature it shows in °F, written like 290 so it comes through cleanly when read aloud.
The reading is 63
